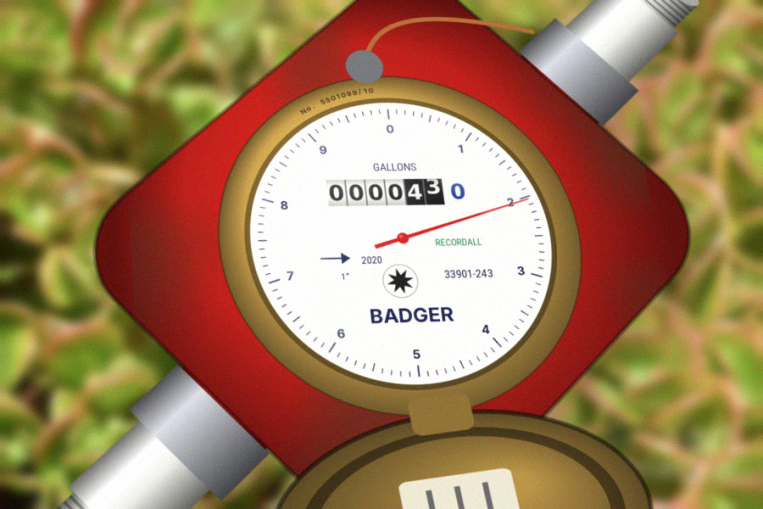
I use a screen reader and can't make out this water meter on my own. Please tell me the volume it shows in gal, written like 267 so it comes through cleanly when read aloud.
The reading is 432.0
